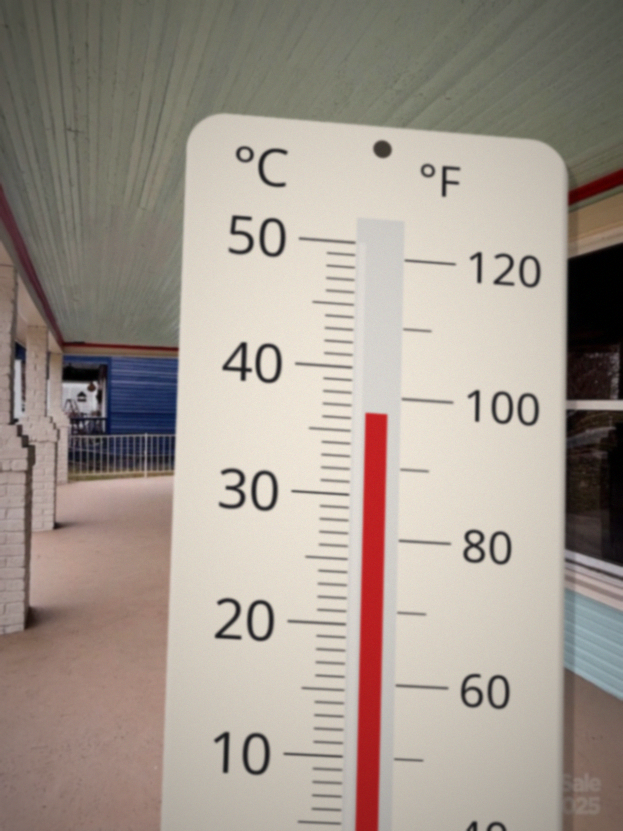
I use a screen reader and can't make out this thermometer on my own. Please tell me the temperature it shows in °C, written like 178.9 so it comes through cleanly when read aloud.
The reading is 36.5
